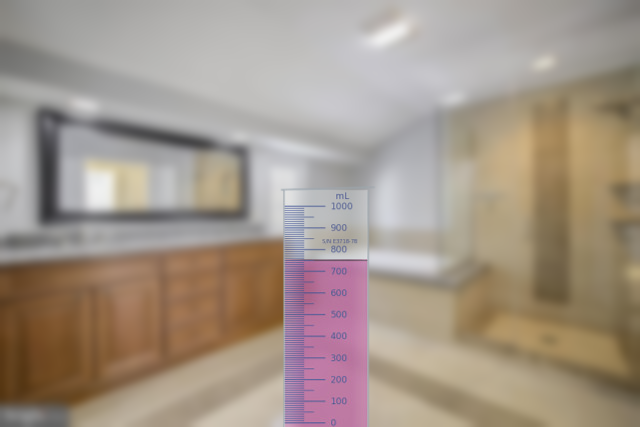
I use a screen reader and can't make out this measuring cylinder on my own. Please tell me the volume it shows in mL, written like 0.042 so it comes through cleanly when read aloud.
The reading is 750
